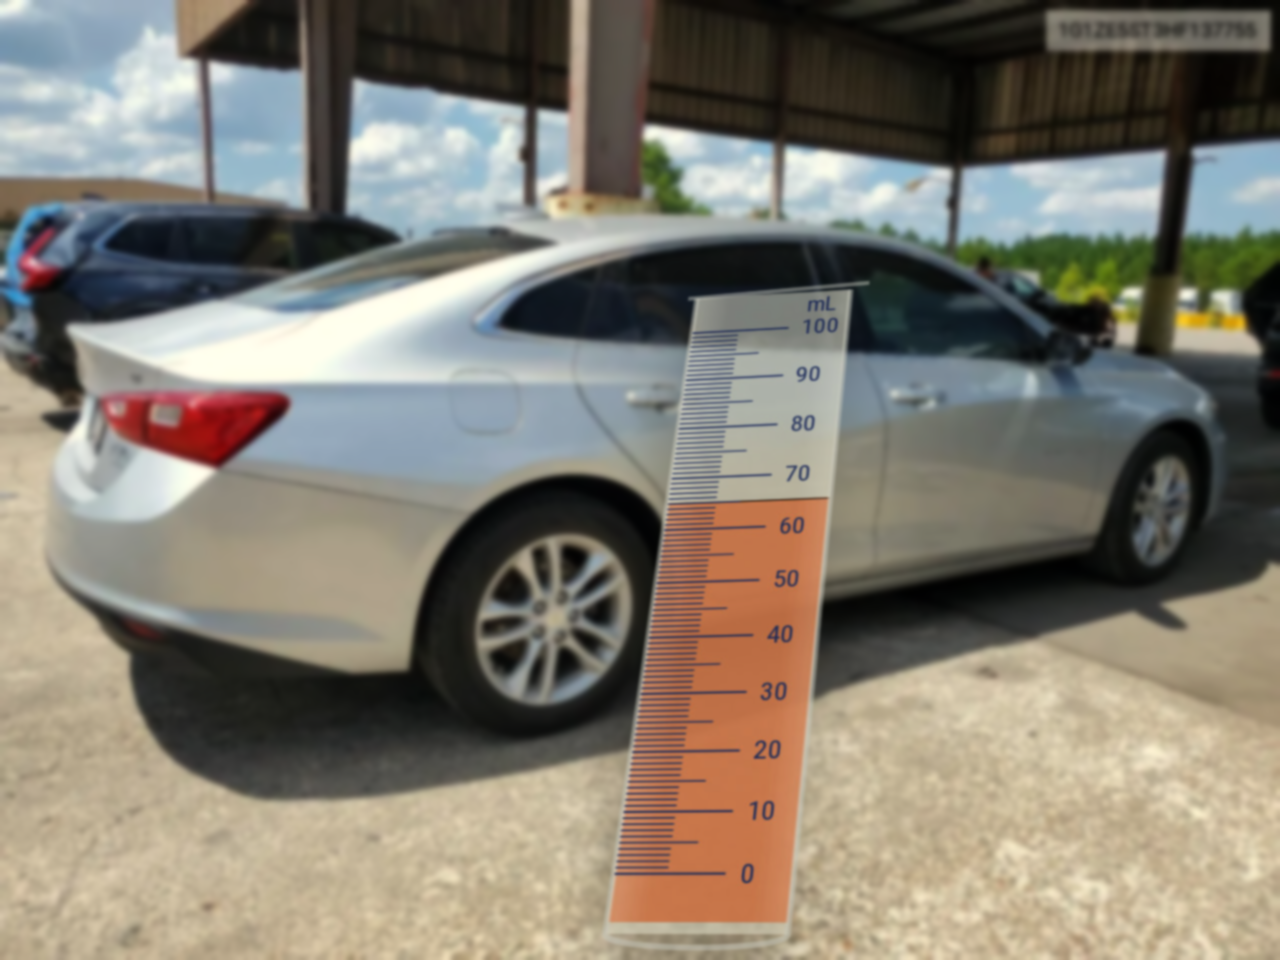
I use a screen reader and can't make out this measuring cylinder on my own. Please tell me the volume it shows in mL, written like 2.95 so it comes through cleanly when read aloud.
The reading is 65
